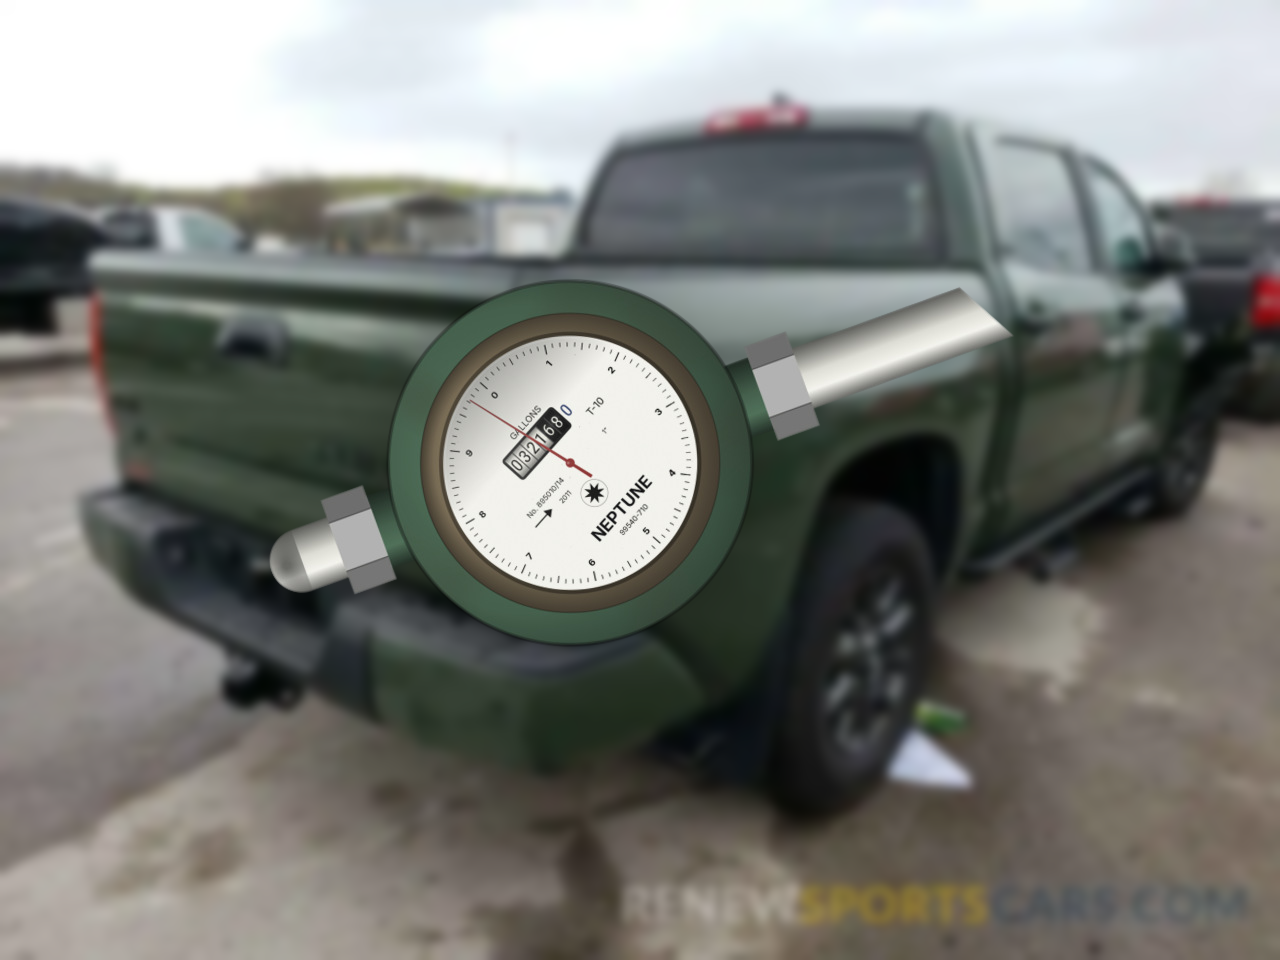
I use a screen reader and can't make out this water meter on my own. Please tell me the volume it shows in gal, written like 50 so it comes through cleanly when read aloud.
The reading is 321679.7
